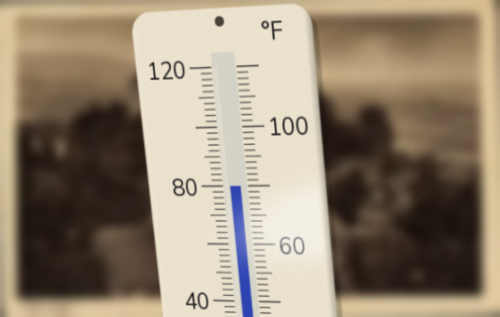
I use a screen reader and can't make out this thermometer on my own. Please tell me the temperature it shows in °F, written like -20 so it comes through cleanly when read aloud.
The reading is 80
